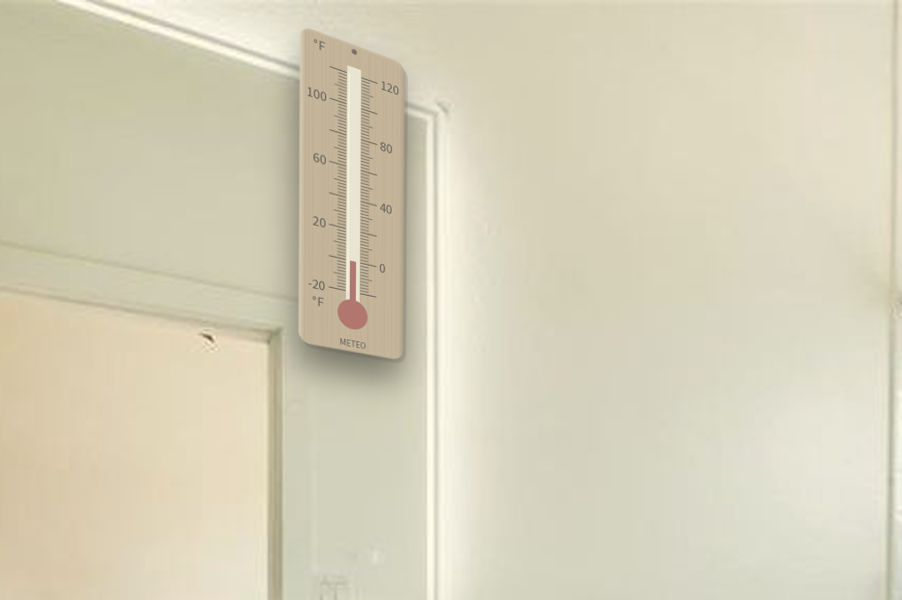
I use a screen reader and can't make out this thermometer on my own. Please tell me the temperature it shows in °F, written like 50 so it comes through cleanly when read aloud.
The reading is 0
